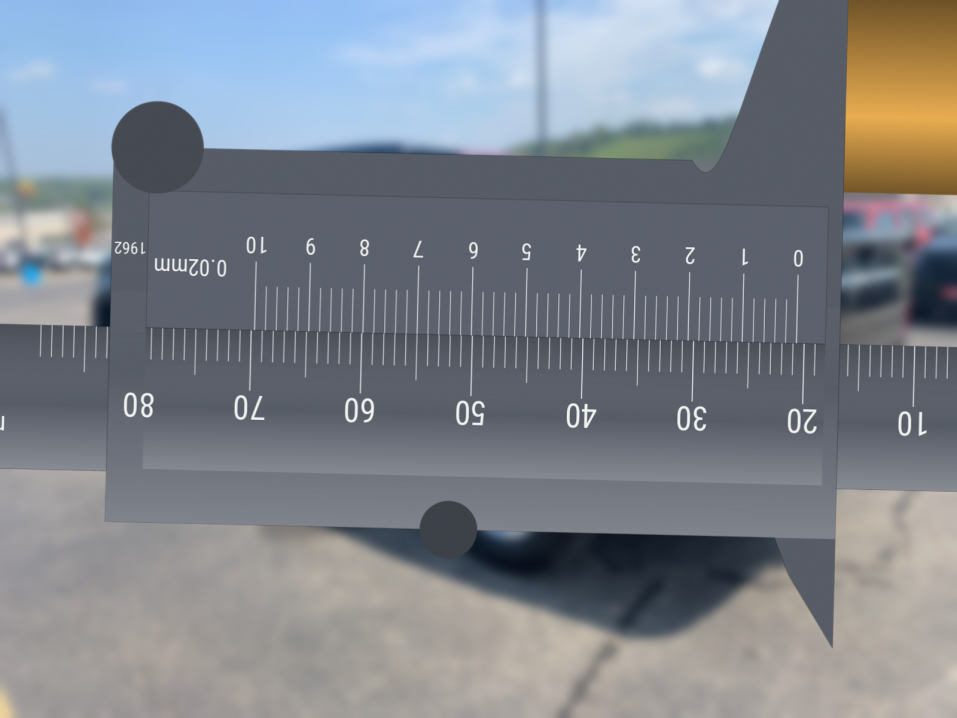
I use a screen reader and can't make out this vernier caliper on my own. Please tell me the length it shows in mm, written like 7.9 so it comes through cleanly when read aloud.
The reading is 20.7
